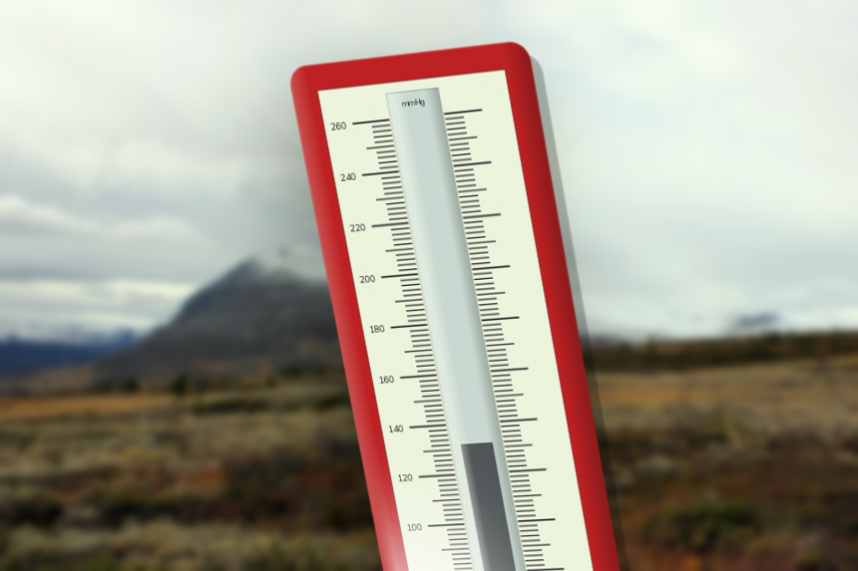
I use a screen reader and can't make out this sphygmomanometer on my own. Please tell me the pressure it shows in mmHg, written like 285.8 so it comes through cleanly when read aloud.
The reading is 132
